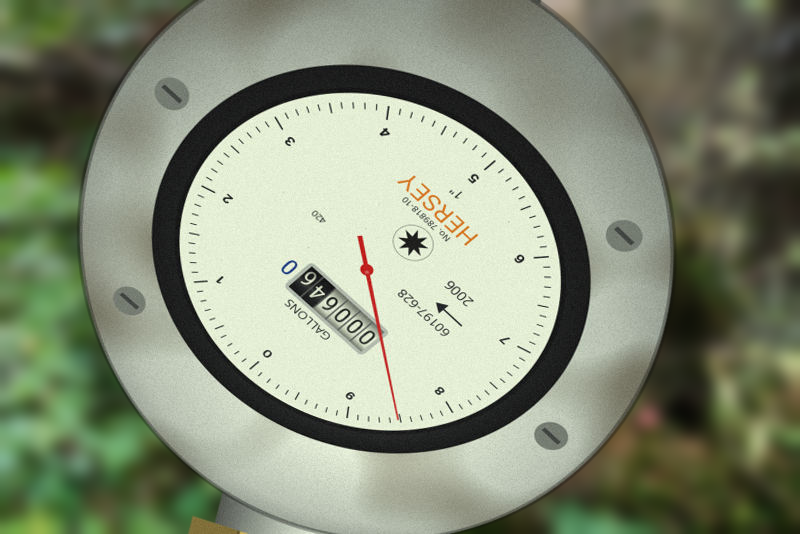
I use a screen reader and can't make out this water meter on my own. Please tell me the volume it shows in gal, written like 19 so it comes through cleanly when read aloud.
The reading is 6458.5
